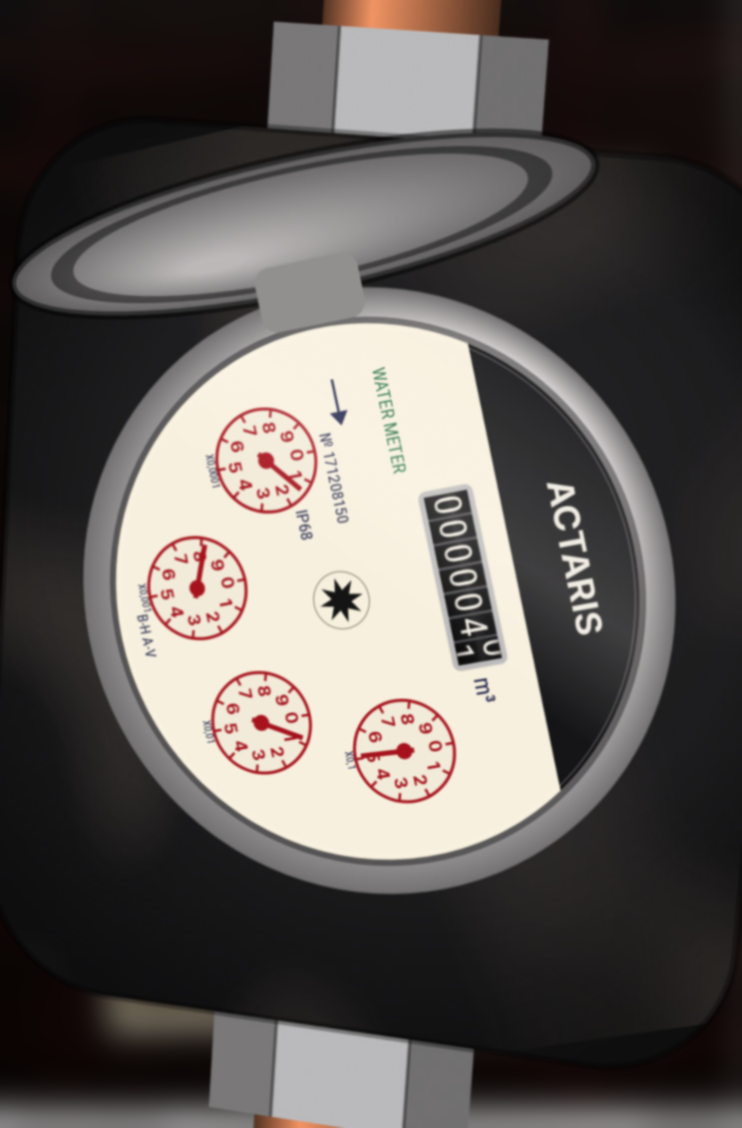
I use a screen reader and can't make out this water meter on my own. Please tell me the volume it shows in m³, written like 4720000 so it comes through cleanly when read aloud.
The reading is 40.5081
